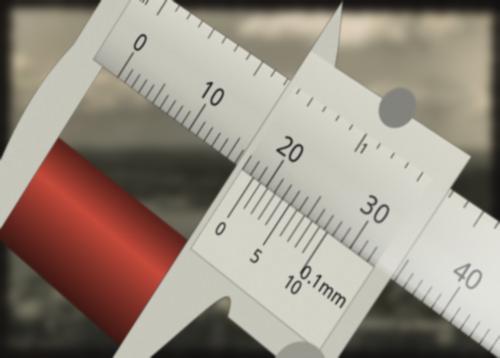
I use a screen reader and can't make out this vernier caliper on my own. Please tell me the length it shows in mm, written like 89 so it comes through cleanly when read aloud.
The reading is 18.4
